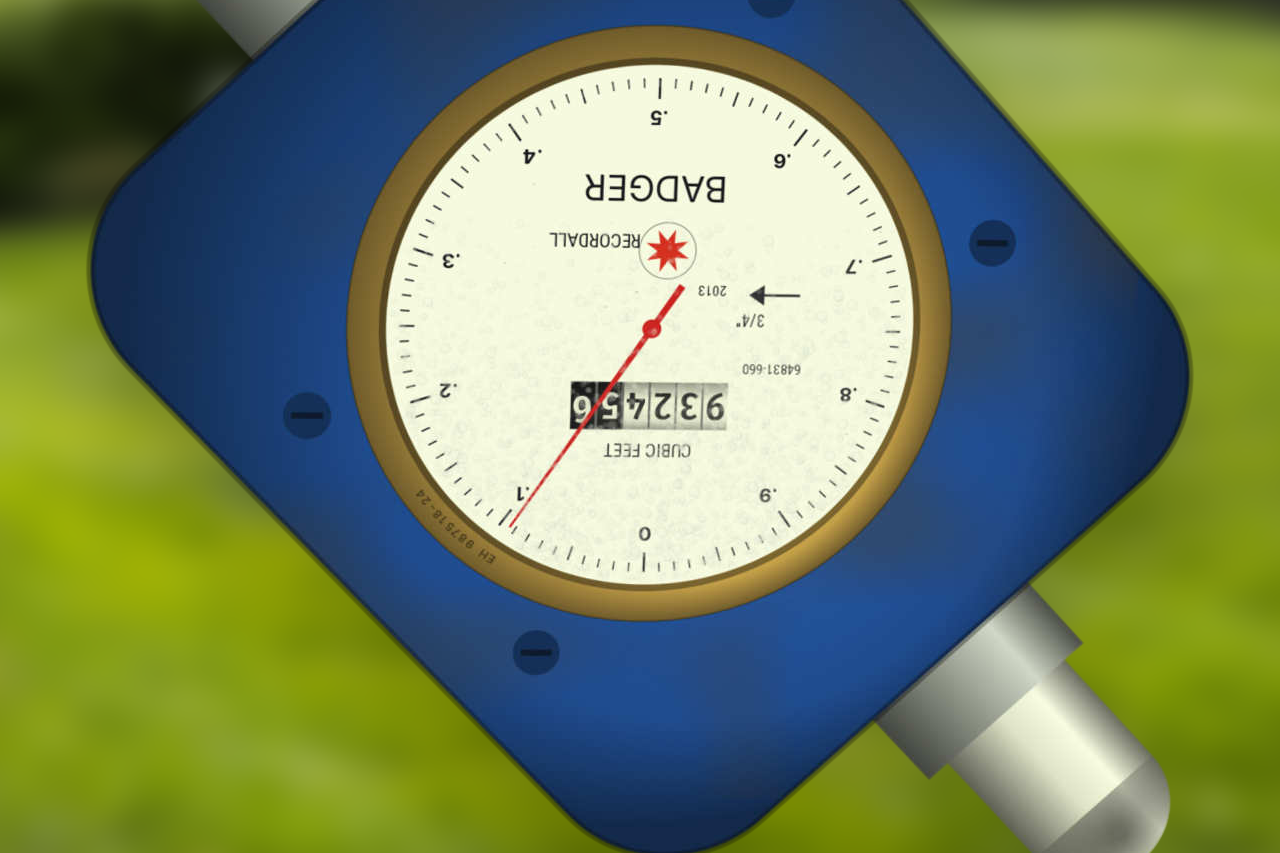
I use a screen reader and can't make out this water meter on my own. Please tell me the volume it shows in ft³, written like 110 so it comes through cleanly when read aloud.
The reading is 932456.09
